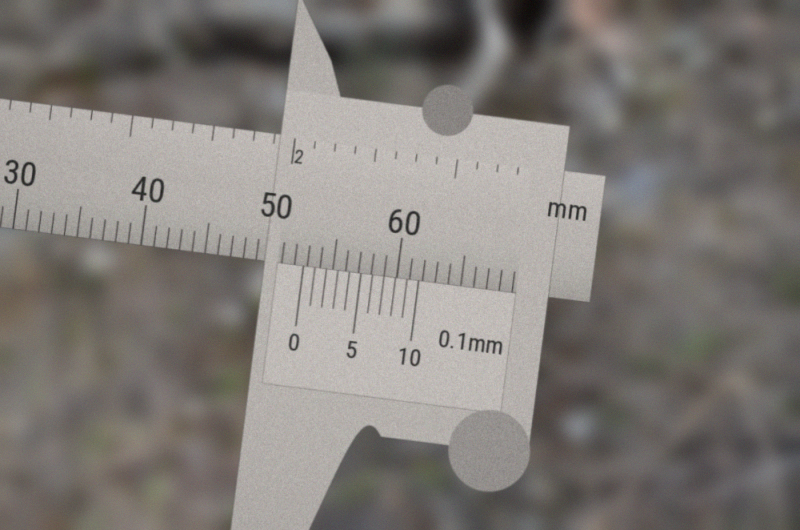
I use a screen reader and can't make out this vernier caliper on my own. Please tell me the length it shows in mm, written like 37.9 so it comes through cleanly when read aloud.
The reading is 52.7
